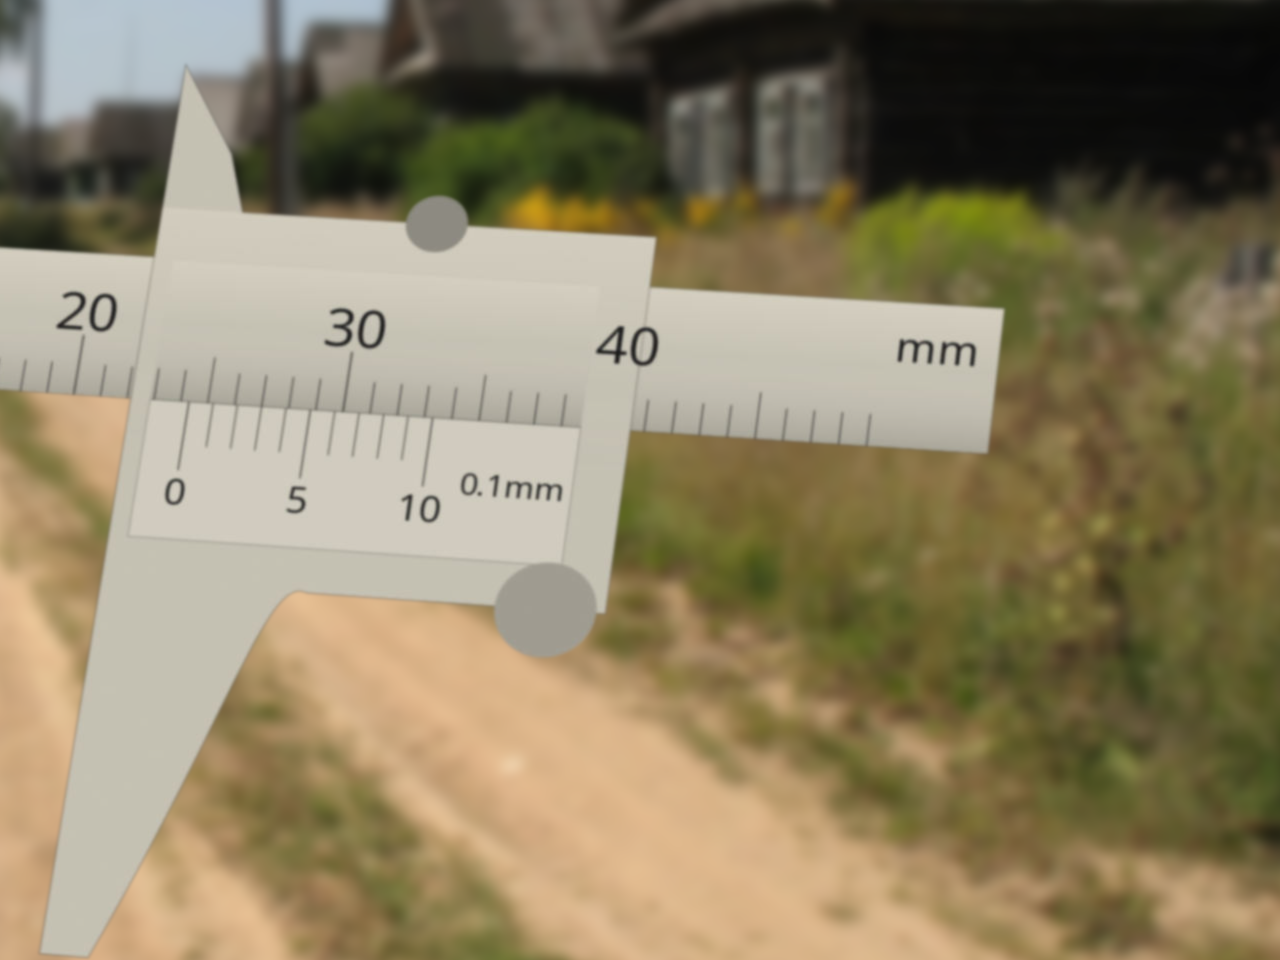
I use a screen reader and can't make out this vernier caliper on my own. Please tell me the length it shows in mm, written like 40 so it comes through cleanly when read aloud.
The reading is 24.3
